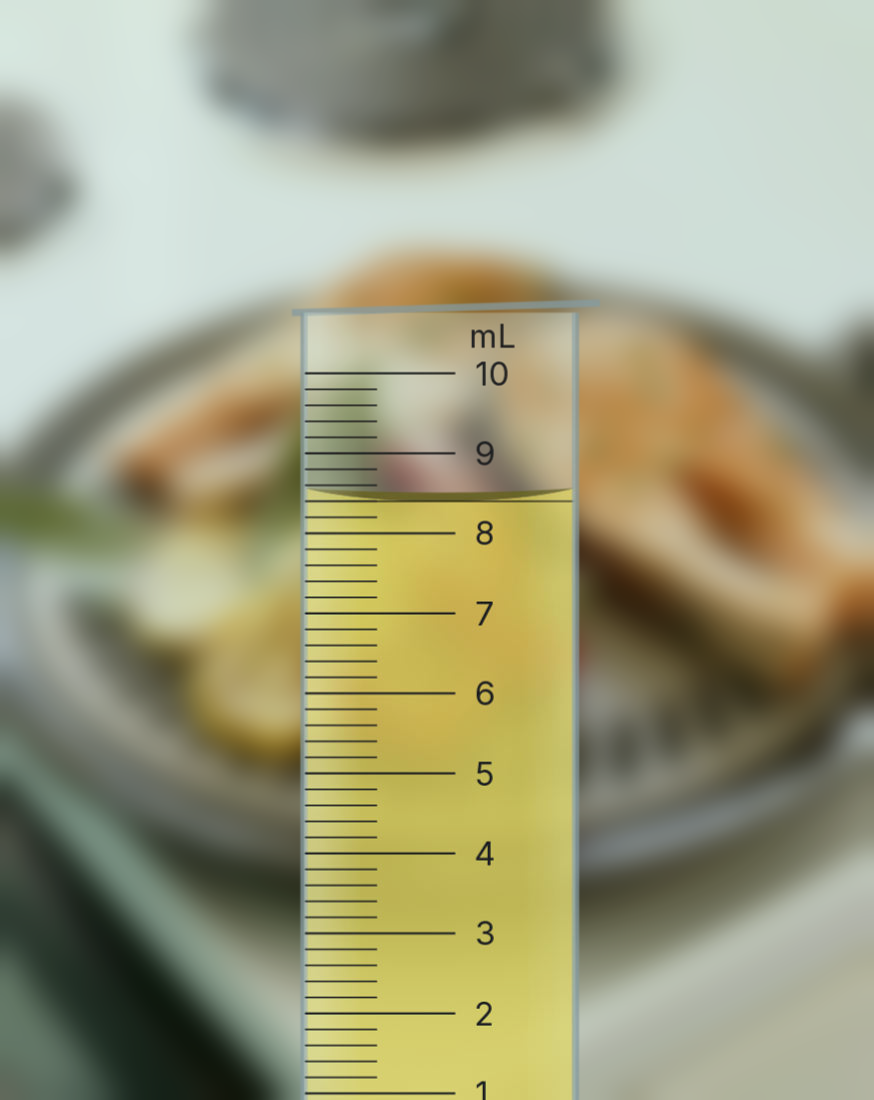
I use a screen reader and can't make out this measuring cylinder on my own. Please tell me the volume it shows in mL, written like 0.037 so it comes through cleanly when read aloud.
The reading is 8.4
